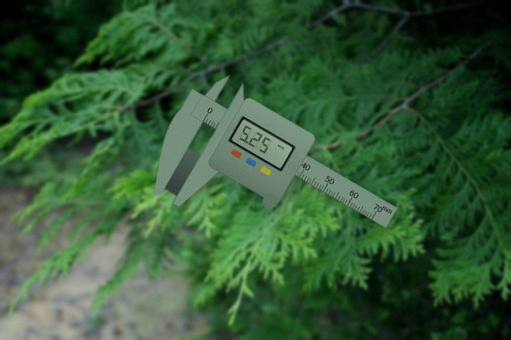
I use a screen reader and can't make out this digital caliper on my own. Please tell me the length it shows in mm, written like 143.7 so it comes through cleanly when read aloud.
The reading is 5.25
